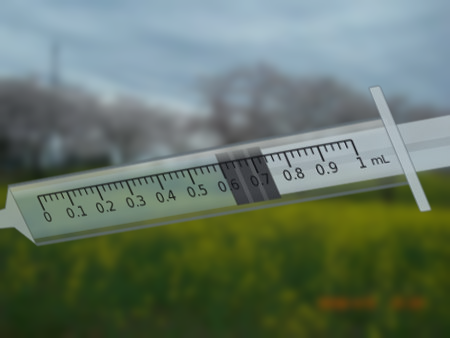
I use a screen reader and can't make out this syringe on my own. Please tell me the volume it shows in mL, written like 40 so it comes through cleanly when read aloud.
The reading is 0.6
